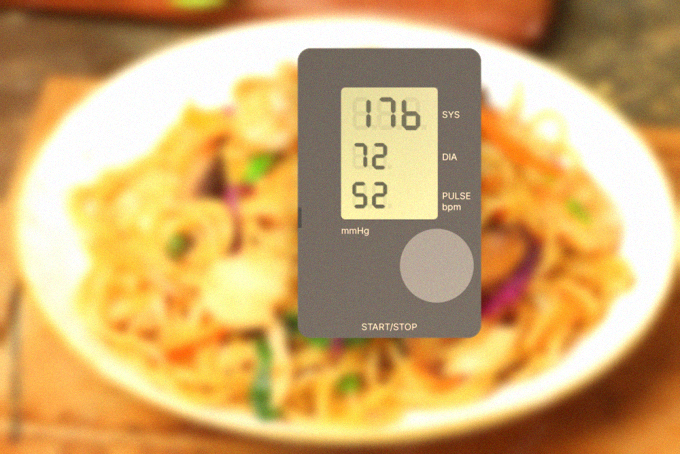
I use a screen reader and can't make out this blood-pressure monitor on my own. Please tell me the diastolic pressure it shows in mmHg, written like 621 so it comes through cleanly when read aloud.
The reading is 72
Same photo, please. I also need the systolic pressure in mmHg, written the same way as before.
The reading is 176
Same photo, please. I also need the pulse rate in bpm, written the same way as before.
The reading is 52
